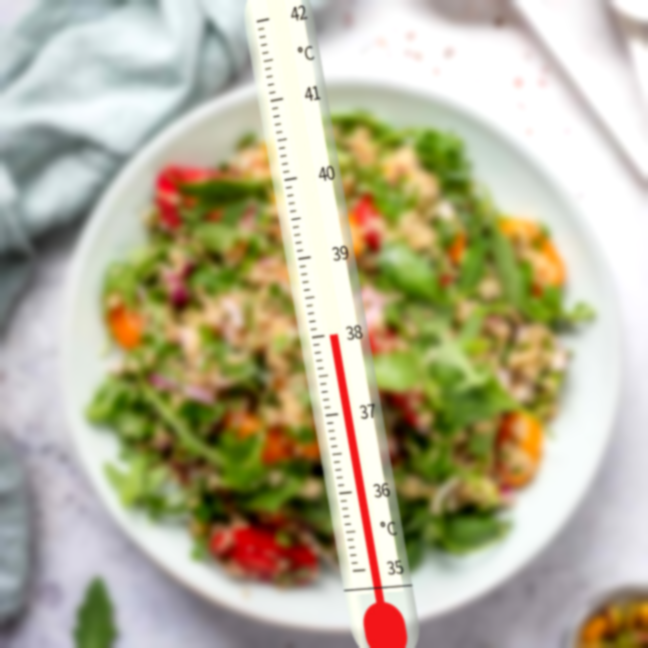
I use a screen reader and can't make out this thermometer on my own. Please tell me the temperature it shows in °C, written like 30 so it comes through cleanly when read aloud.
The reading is 38
